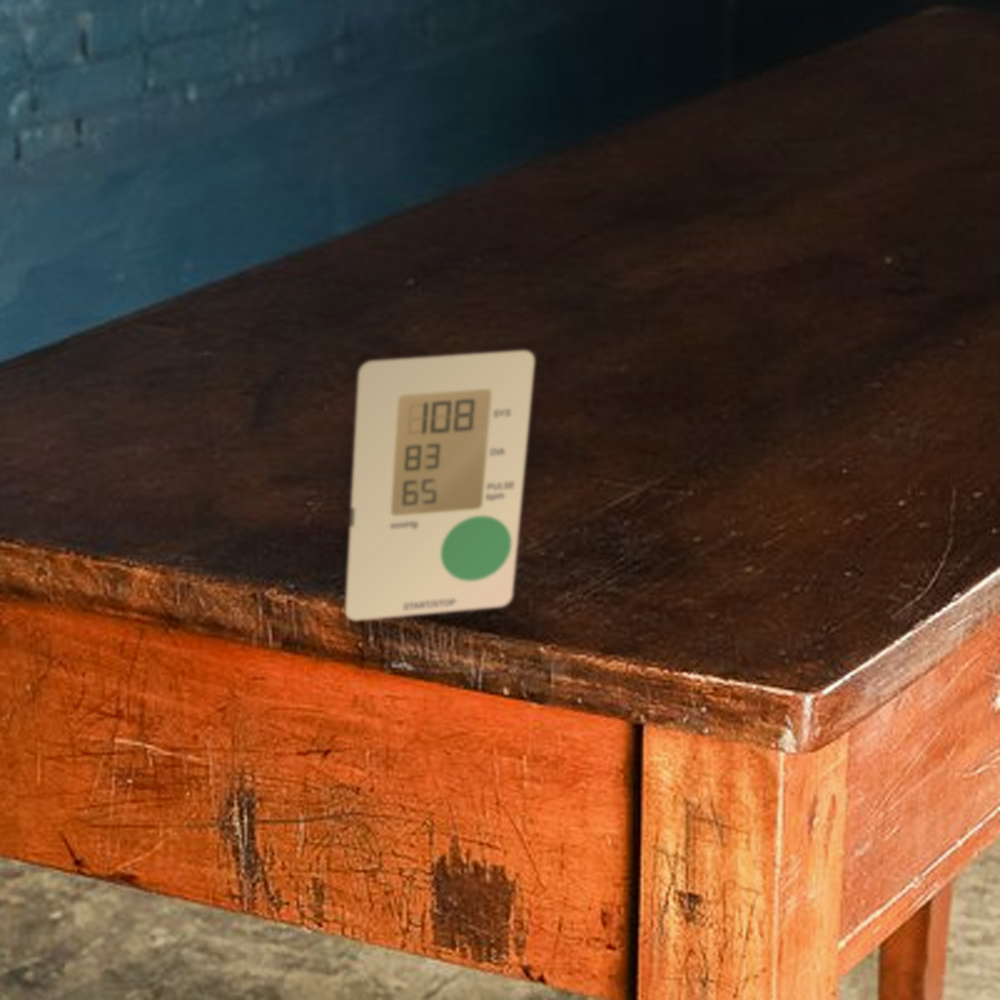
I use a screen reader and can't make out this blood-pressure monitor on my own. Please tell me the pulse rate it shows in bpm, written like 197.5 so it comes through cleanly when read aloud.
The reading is 65
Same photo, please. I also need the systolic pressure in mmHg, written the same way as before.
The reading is 108
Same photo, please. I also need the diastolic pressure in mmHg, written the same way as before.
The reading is 83
